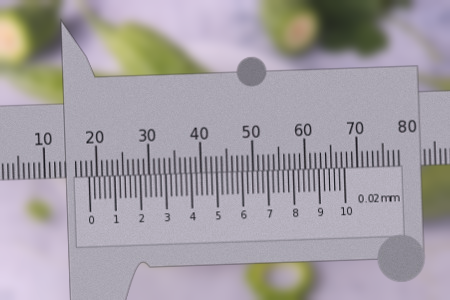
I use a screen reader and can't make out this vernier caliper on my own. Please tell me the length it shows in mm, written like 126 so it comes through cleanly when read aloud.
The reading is 18.5
